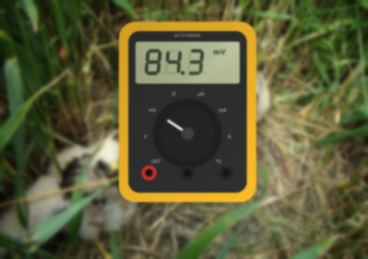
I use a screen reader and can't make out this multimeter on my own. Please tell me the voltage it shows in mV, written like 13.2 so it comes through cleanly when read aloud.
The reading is 84.3
